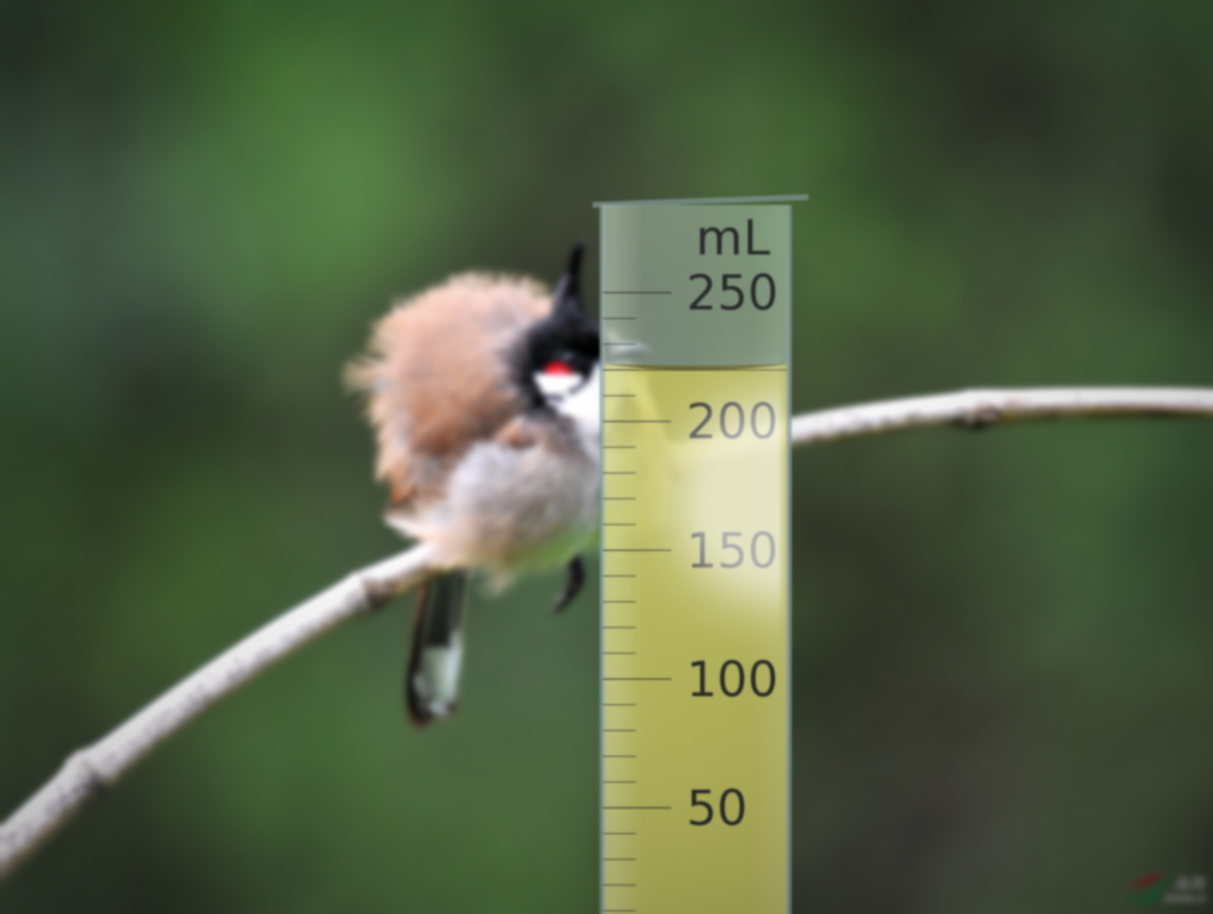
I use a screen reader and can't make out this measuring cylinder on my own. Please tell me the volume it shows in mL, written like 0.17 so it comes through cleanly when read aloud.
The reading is 220
